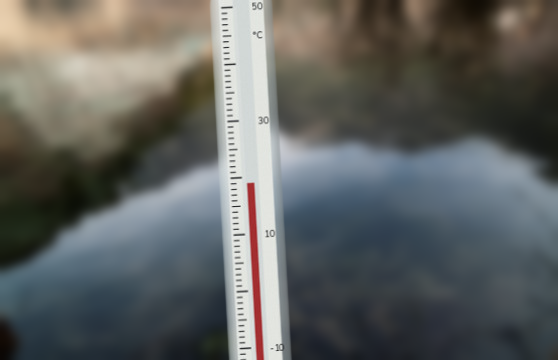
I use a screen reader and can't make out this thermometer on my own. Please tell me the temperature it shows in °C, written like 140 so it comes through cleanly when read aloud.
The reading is 19
